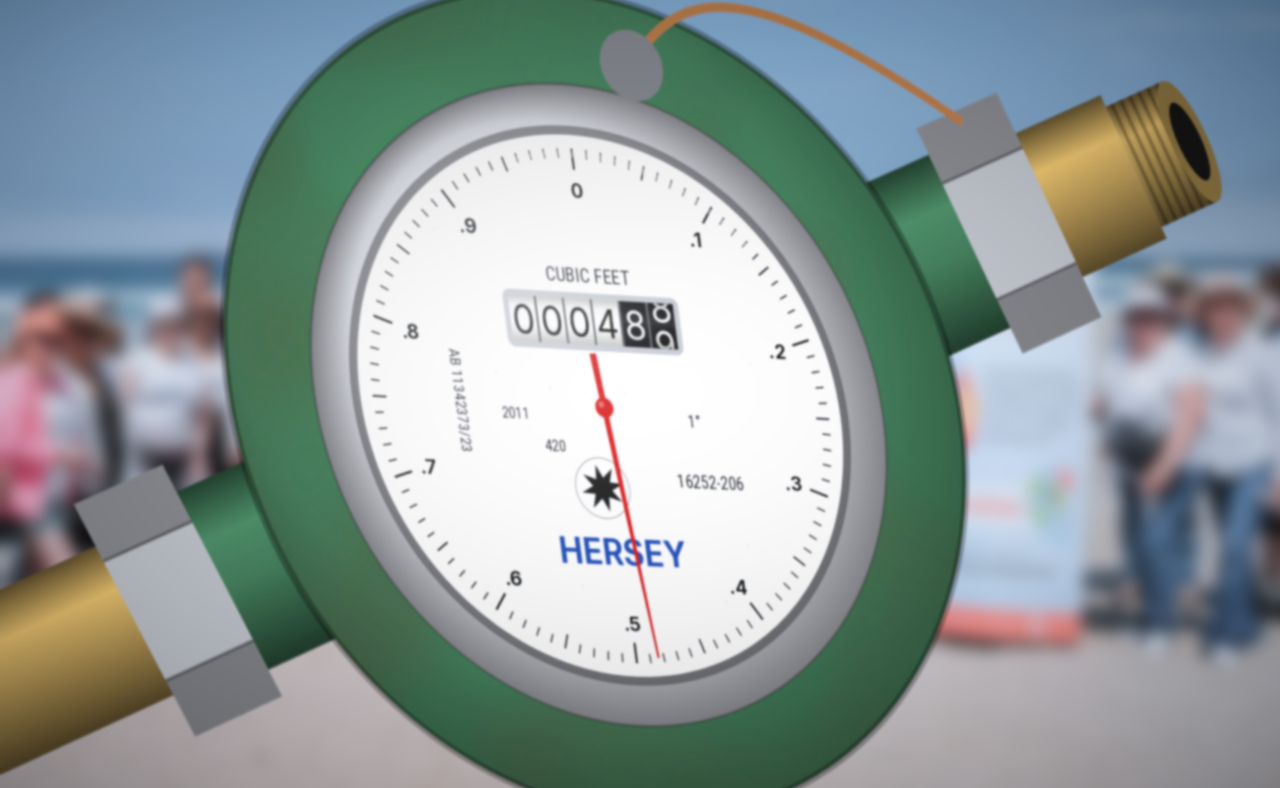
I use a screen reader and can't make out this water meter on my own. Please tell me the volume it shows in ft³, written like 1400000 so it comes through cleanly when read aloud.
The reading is 488.48
